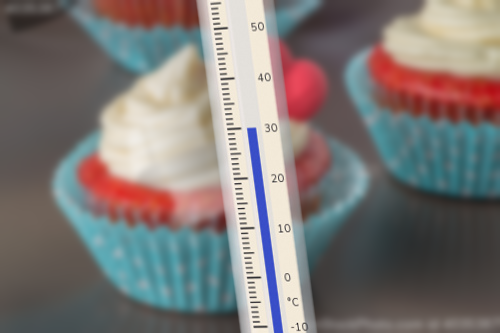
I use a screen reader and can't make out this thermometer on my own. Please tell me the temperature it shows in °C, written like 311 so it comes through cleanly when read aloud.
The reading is 30
